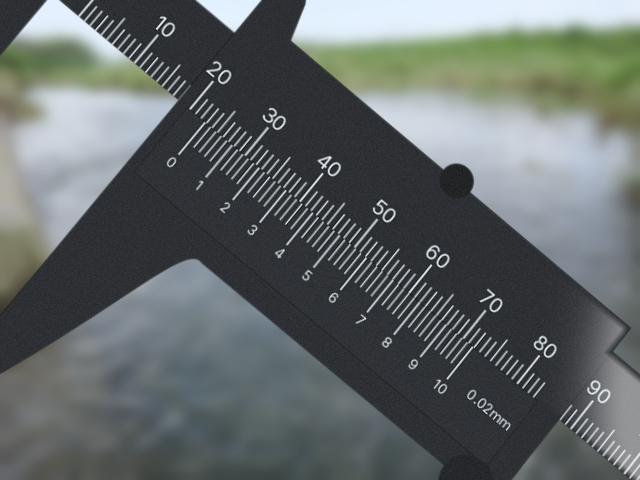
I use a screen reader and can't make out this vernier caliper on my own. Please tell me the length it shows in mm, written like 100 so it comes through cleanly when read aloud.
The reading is 22.8
